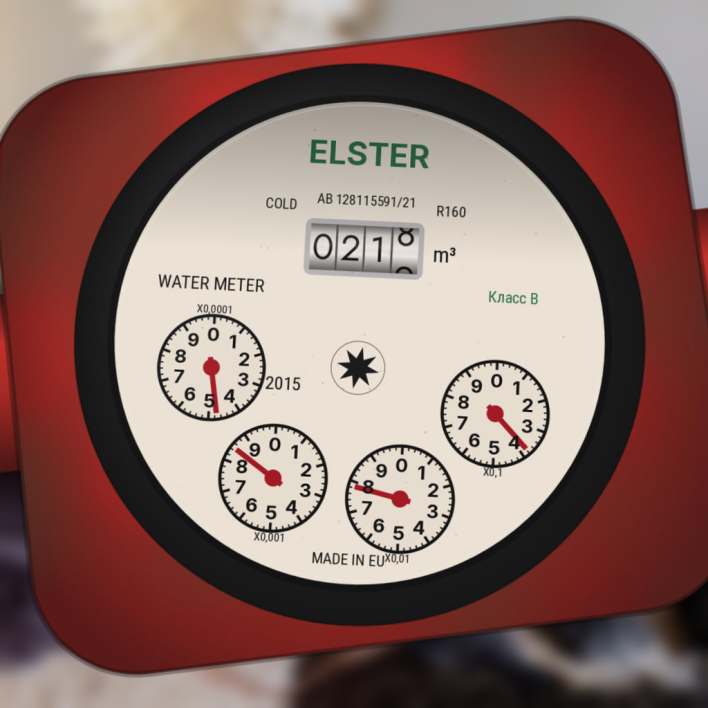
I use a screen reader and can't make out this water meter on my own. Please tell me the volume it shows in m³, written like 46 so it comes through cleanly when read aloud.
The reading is 218.3784
